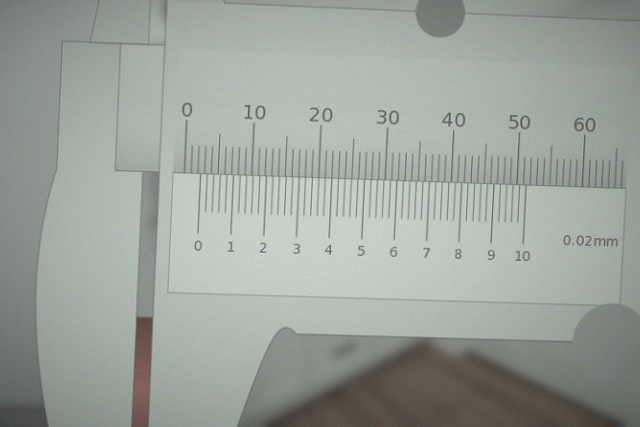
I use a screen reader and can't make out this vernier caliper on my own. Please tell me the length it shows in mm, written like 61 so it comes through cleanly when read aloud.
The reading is 2.4
